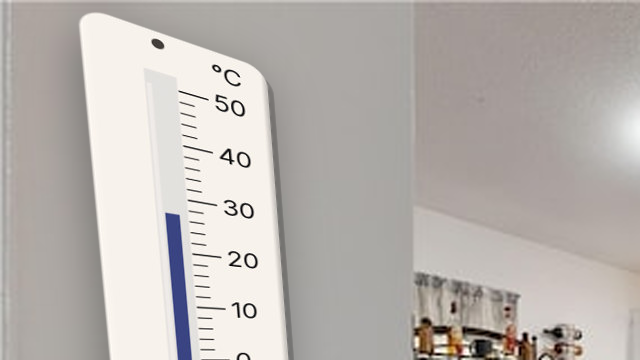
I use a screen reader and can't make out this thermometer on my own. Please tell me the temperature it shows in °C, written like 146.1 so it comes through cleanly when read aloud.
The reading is 27
